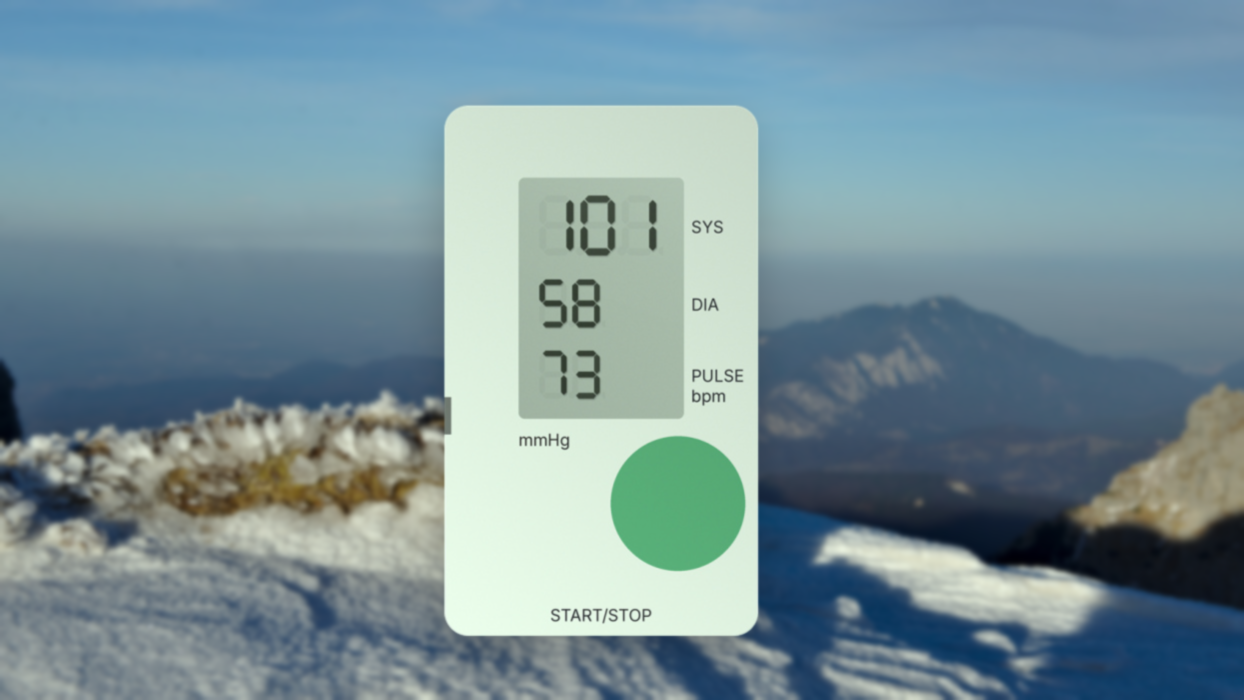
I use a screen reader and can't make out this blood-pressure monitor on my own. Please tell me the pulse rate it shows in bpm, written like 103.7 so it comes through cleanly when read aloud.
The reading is 73
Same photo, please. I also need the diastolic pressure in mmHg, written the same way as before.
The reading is 58
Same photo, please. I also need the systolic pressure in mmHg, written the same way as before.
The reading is 101
